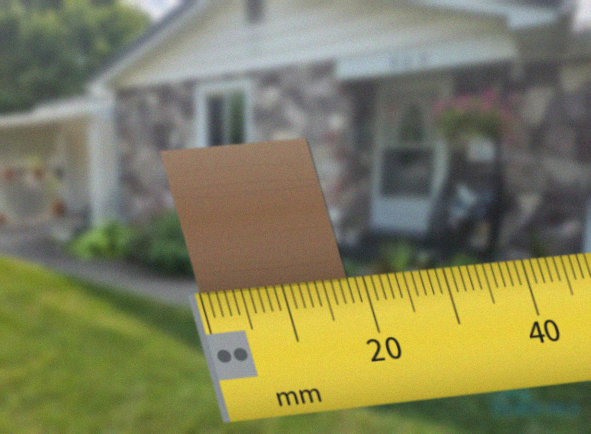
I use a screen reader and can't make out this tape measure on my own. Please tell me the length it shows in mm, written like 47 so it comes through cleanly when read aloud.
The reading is 18
